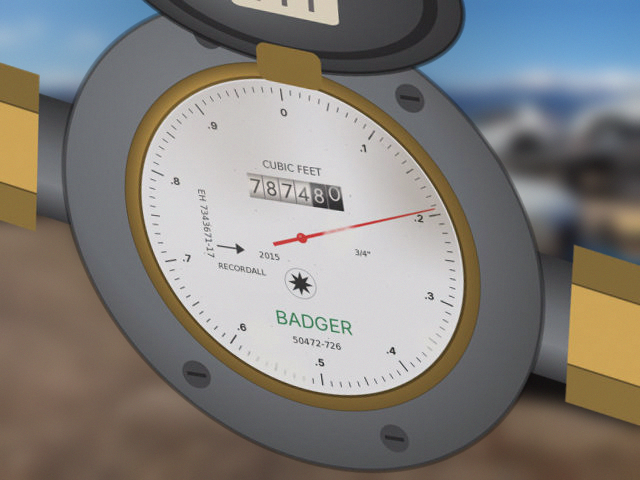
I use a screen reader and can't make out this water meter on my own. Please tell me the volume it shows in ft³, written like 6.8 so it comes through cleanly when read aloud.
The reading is 787480.19
